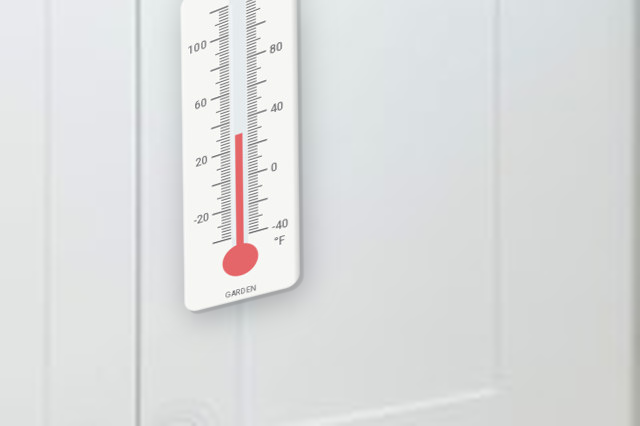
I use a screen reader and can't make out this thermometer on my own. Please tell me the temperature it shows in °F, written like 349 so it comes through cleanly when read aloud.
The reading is 30
